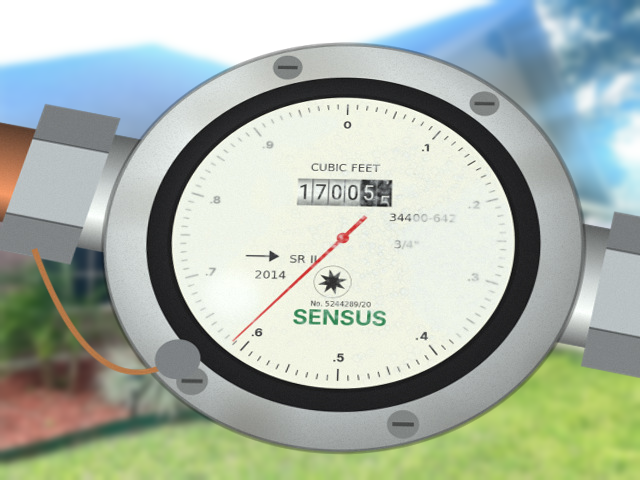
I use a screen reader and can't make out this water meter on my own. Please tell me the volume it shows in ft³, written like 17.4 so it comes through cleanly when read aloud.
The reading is 170054.61
